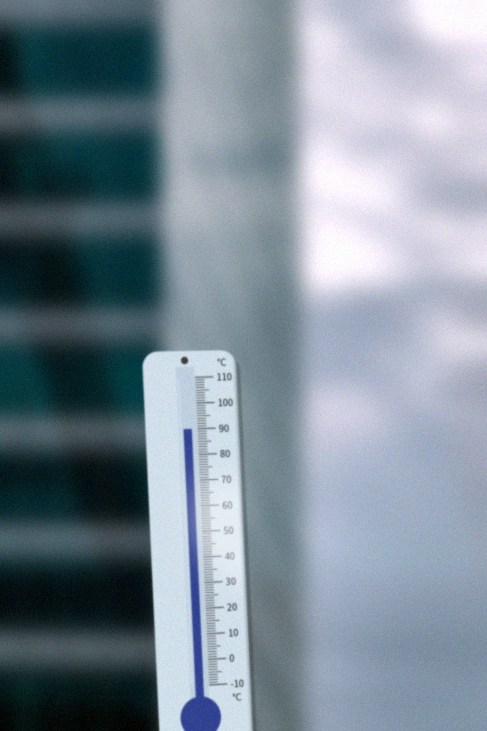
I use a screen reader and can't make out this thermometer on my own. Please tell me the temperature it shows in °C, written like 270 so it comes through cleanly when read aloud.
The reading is 90
